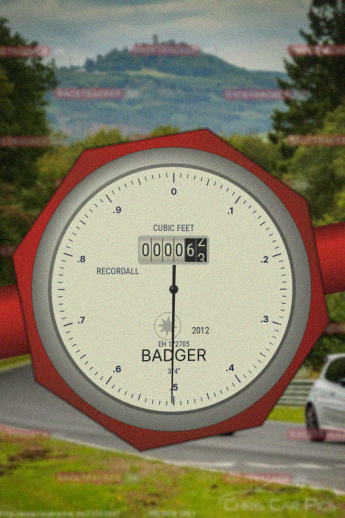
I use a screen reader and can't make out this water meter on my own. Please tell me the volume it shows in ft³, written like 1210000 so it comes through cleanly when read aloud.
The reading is 62.50
